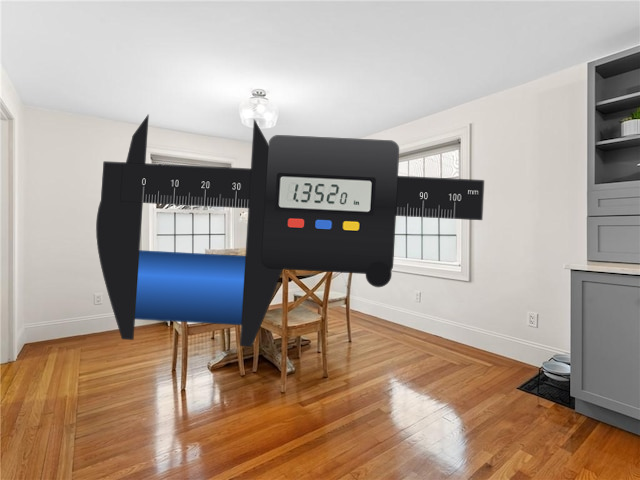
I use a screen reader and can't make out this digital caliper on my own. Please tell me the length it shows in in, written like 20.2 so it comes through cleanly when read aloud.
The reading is 1.3520
